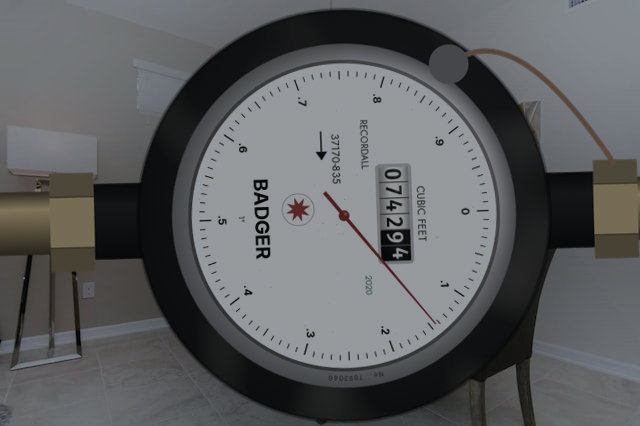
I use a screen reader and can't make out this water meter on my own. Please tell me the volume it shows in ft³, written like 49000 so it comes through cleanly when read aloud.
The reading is 74294.14
